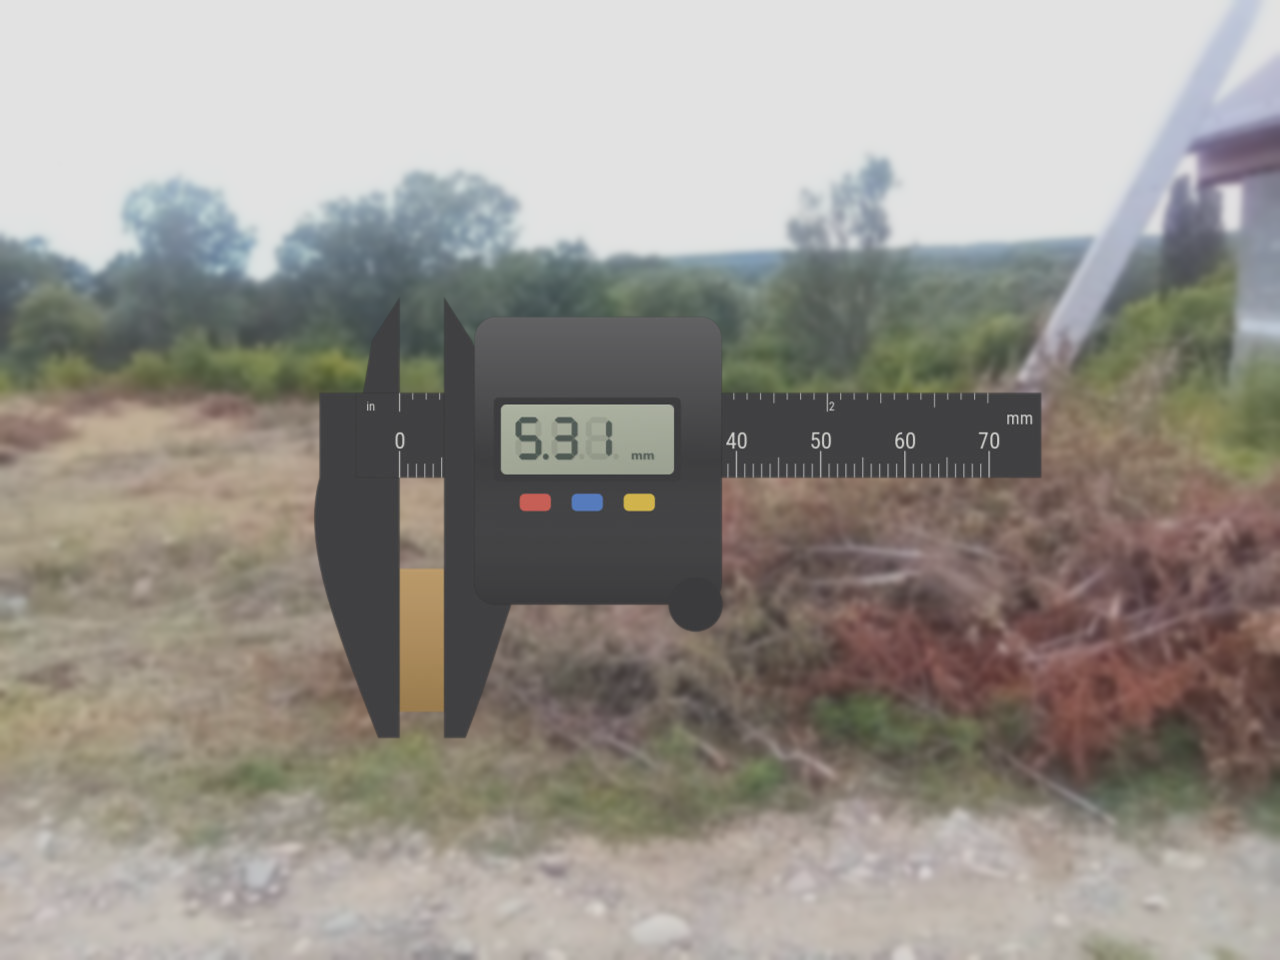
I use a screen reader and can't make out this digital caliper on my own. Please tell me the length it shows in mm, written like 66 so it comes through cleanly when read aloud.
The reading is 5.31
